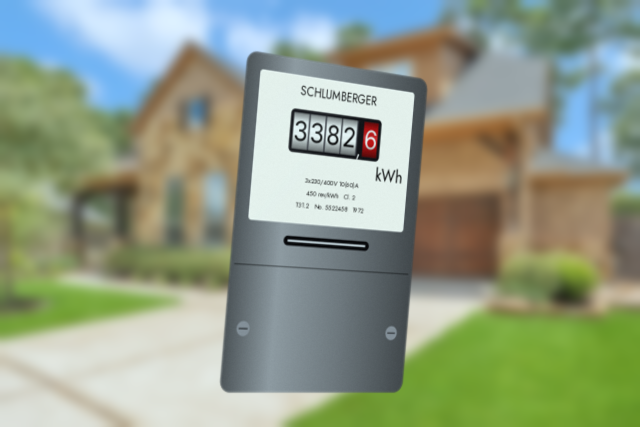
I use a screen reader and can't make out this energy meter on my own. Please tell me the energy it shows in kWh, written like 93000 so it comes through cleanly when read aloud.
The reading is 3382.6
